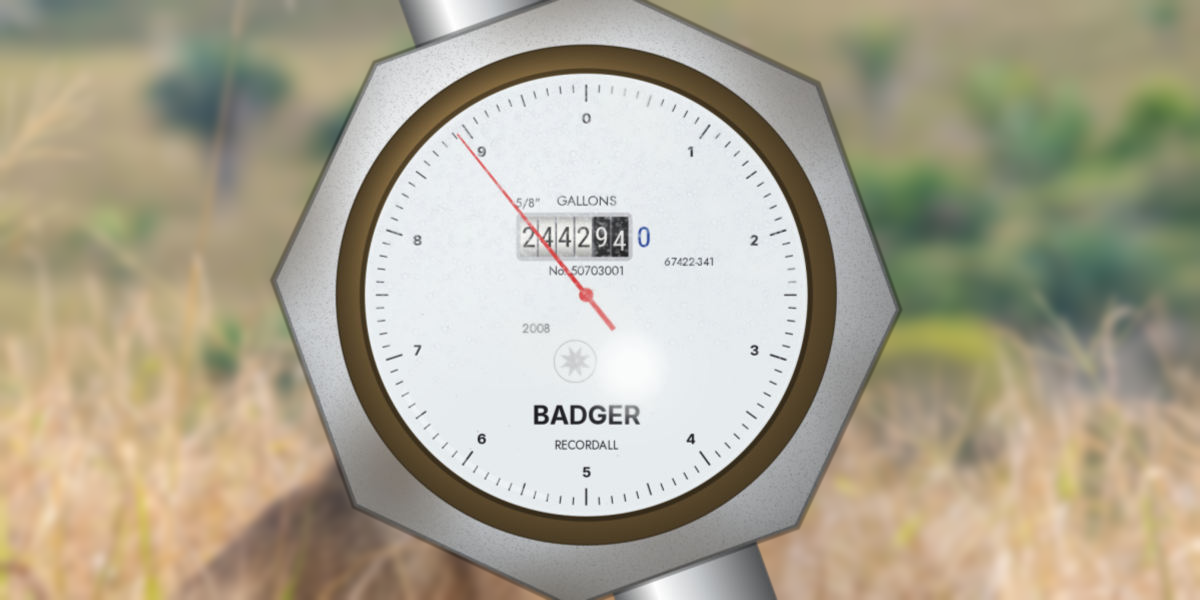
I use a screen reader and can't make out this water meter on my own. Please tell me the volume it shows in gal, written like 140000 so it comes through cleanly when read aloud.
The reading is 2442938.9
